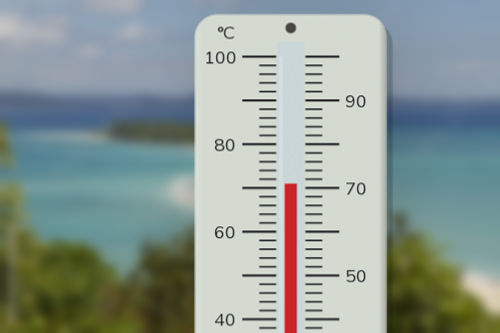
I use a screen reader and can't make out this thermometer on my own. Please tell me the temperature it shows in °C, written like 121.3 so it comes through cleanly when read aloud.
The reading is 71
